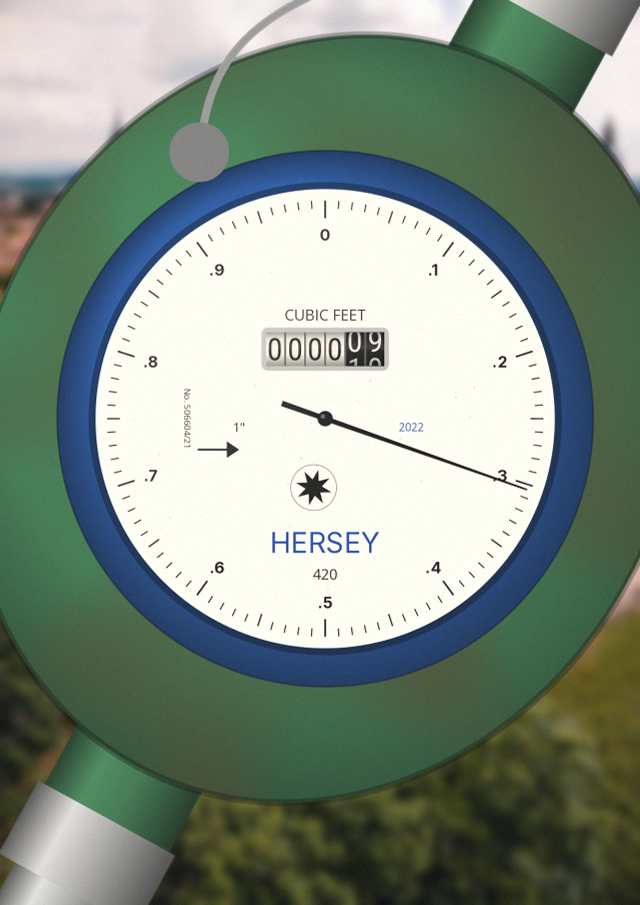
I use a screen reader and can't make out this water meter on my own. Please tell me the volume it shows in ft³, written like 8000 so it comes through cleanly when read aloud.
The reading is 9.30
